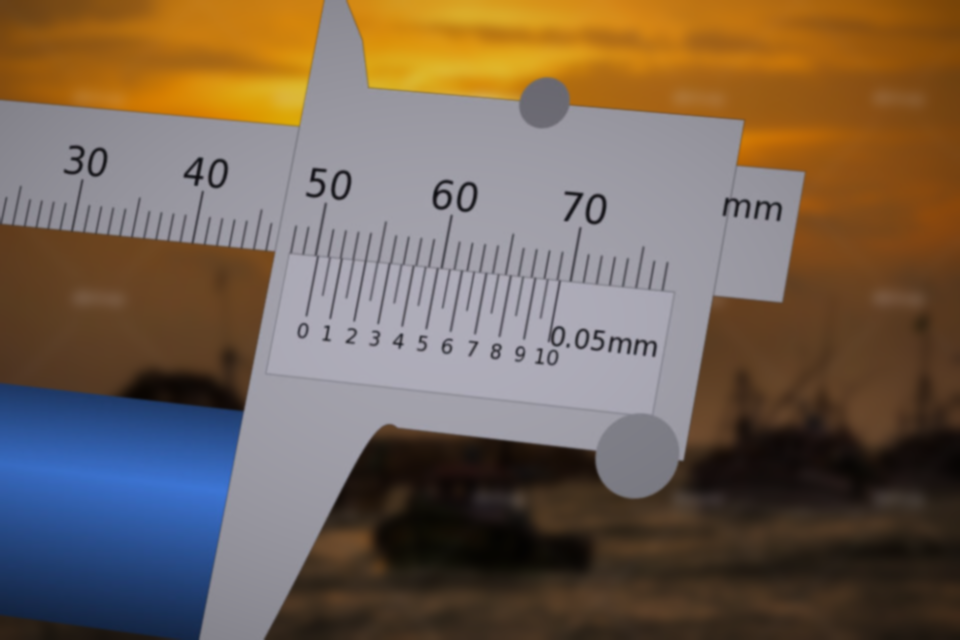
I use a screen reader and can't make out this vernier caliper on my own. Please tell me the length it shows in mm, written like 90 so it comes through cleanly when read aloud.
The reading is 50.2
